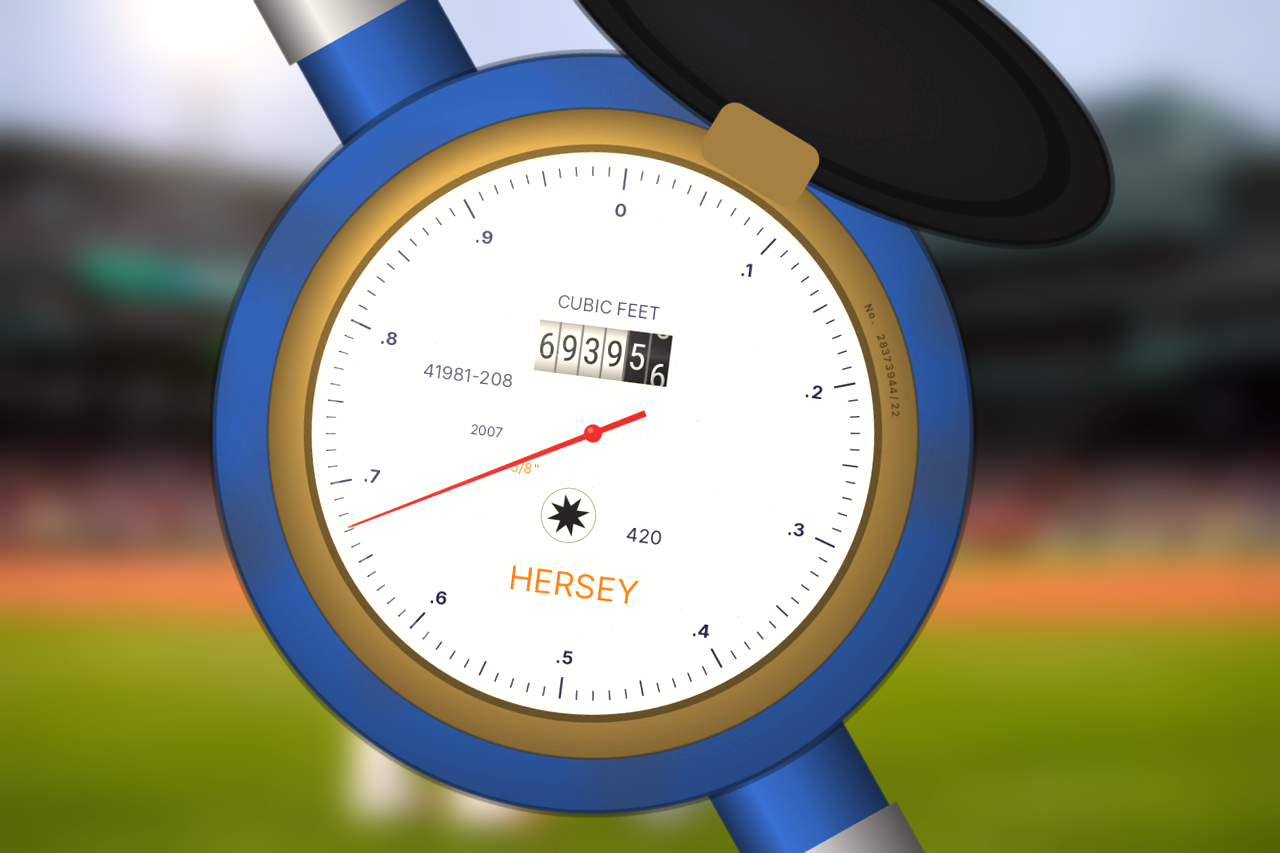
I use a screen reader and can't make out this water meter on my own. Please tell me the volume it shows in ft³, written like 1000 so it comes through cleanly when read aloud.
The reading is 693955.67
